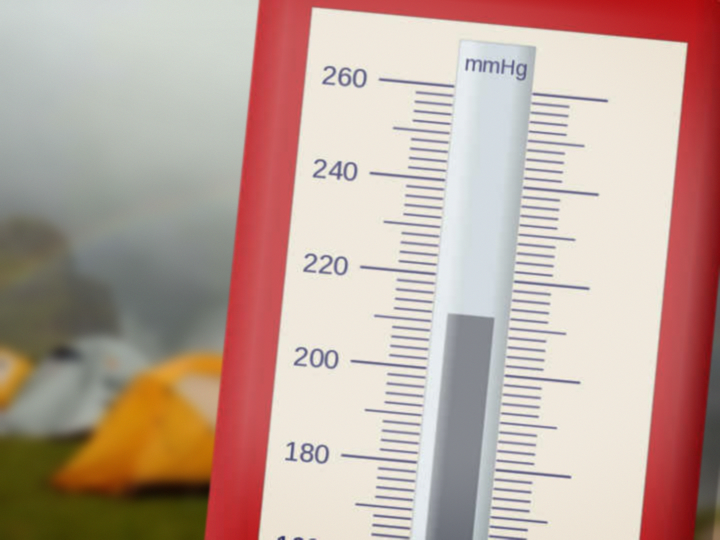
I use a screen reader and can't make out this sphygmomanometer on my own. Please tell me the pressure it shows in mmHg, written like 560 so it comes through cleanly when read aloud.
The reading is 212
